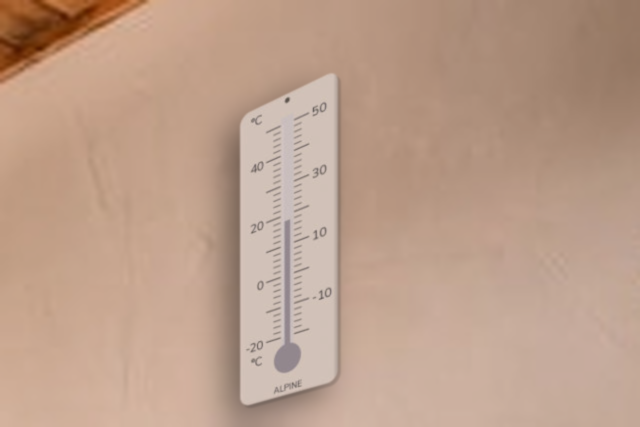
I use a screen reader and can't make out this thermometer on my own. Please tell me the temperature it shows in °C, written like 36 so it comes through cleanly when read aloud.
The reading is 18
